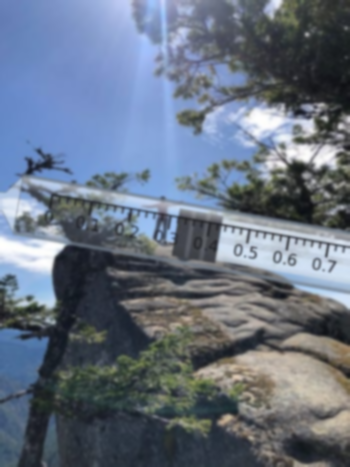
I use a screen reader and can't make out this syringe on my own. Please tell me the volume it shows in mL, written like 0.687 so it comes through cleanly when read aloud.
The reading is 0.32
